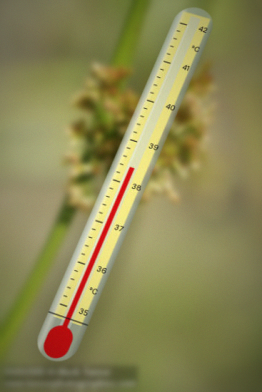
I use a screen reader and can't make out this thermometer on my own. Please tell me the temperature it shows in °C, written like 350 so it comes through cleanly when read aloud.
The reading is 38.4
